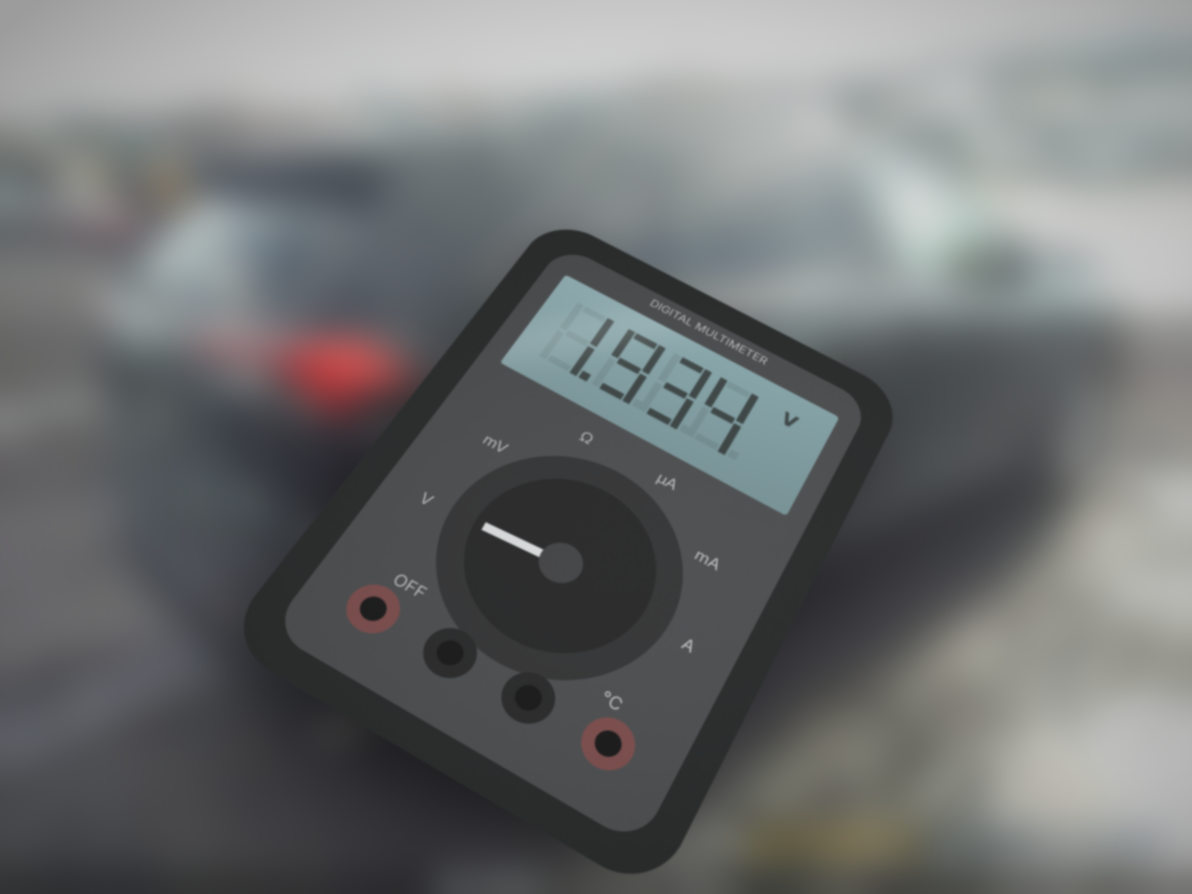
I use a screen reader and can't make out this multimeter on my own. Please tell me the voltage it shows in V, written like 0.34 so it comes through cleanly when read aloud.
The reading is 1.934
